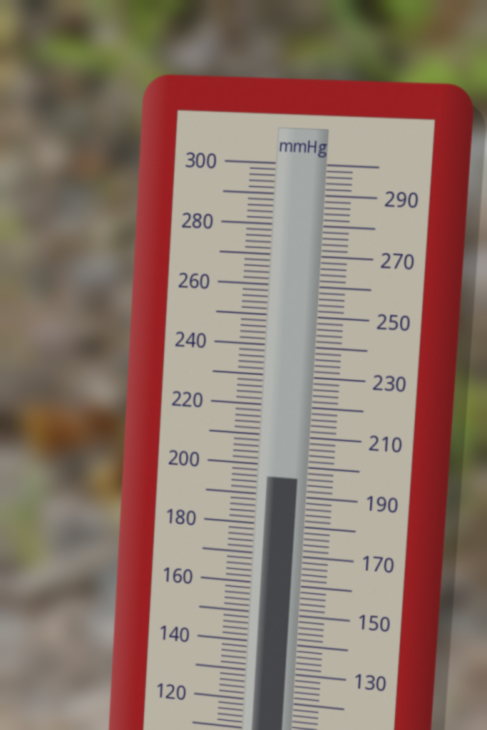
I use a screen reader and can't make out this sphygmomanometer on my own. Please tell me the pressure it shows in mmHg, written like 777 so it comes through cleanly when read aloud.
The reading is 196
